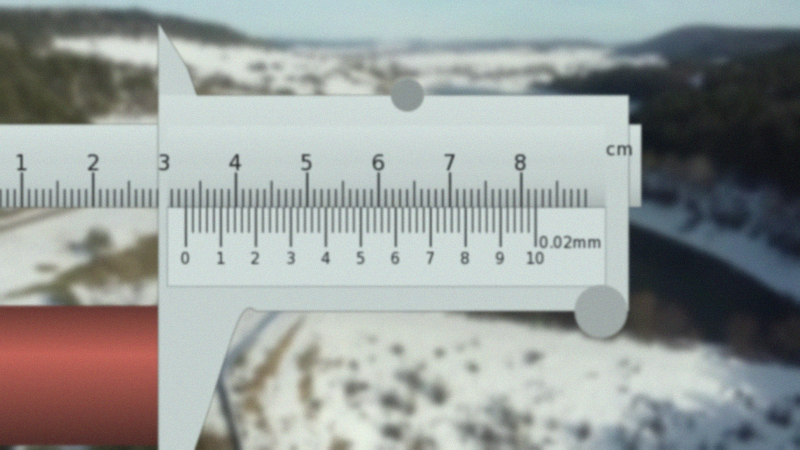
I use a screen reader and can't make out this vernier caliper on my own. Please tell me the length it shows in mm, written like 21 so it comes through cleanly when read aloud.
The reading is 33.0
